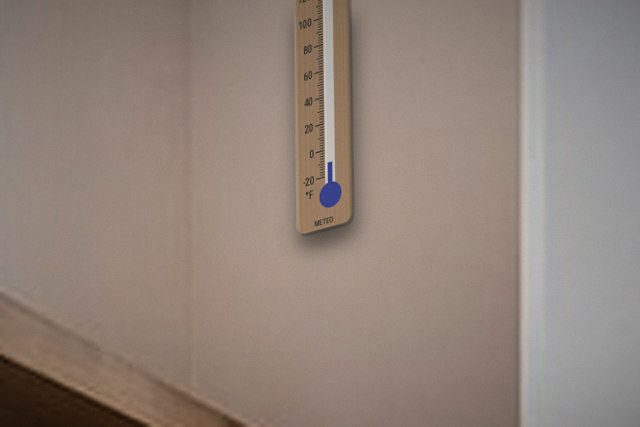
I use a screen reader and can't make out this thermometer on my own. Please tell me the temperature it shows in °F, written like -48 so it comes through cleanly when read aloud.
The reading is -10
